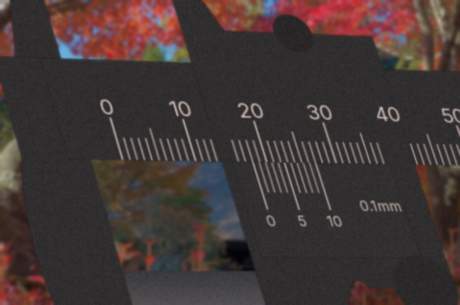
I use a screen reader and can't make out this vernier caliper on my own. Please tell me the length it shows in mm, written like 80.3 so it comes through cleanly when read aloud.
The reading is 18.0
